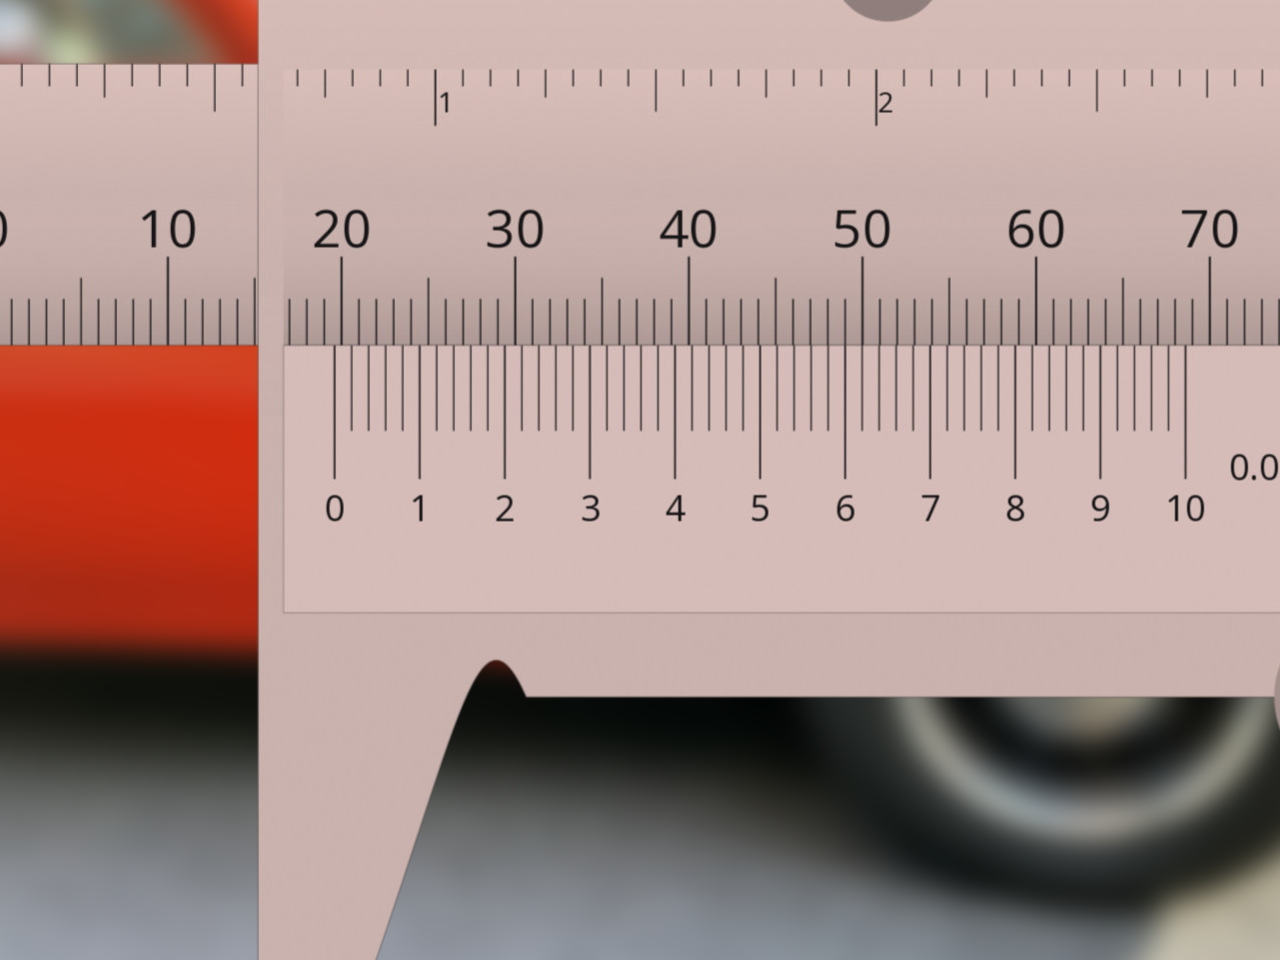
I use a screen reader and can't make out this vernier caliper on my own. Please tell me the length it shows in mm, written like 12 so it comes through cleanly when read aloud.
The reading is 19.6
